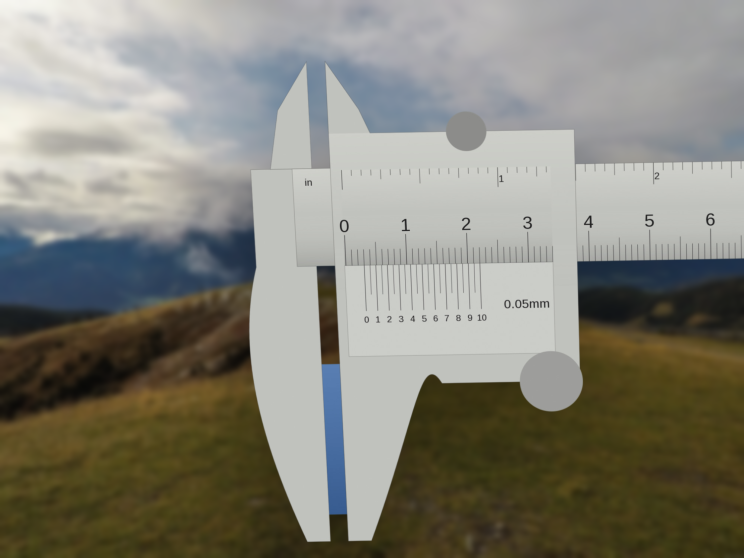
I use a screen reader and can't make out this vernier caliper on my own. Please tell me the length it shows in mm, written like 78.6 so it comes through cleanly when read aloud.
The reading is 3.0
